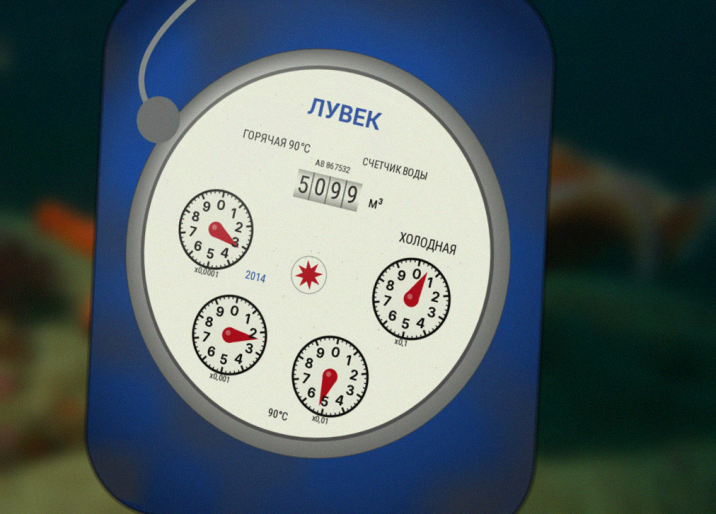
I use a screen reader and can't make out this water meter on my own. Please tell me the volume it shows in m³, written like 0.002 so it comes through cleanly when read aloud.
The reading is 5099.0523
